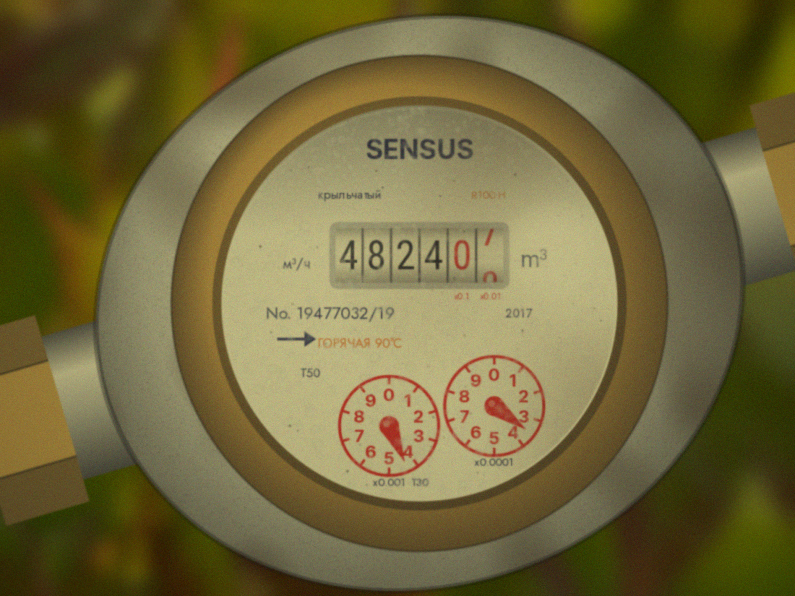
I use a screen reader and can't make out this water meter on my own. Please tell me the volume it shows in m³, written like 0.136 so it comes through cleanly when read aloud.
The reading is 4824.0743
